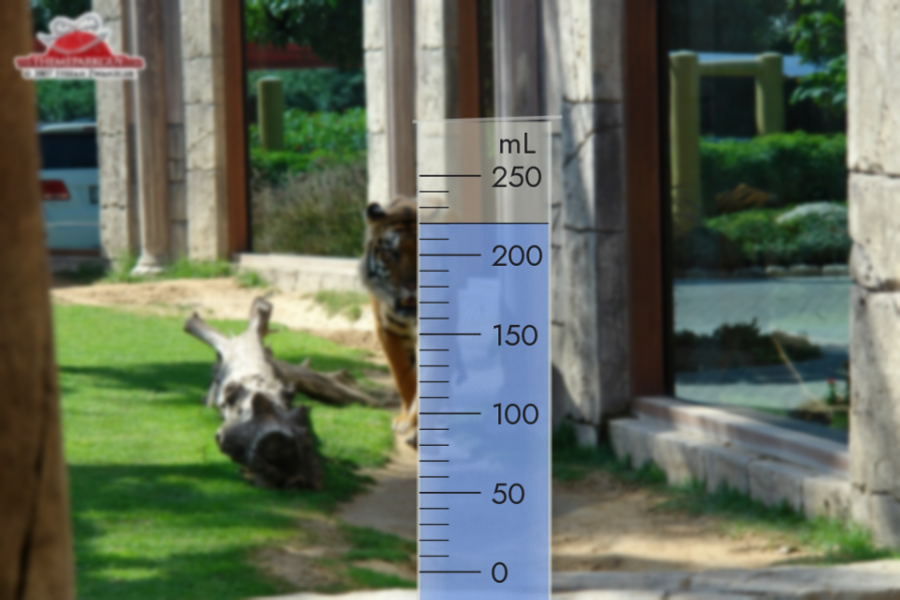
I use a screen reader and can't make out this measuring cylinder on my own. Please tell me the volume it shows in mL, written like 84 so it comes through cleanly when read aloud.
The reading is 220
